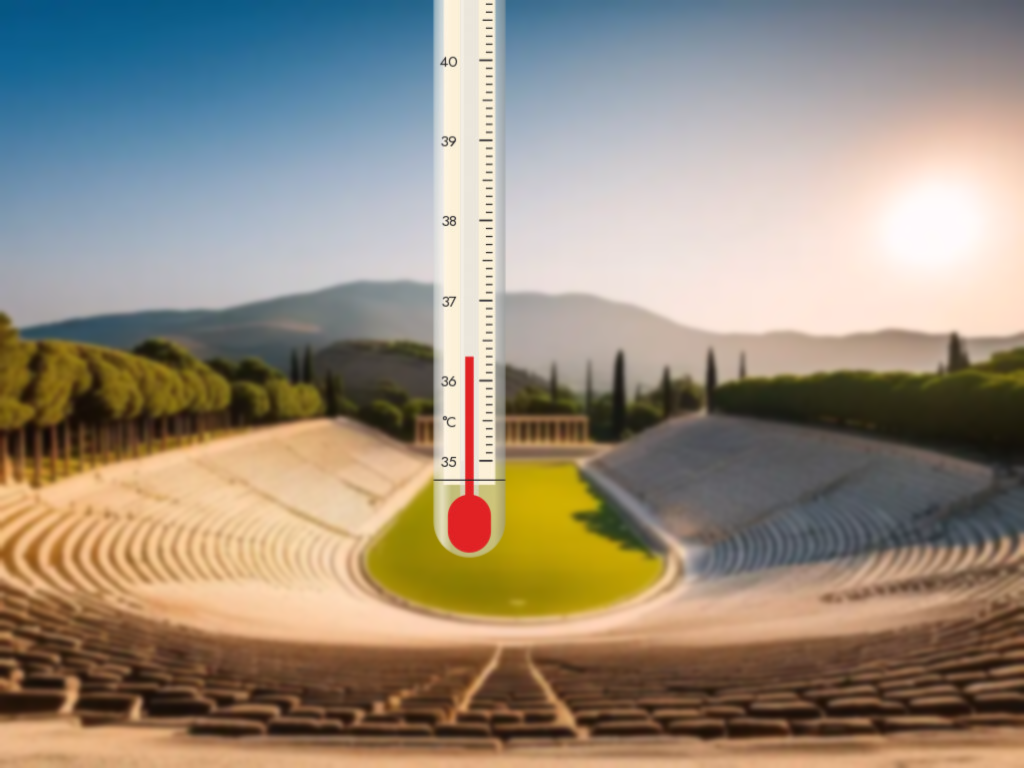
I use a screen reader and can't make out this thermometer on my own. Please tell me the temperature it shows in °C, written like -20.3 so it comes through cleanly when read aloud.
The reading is 36.3
